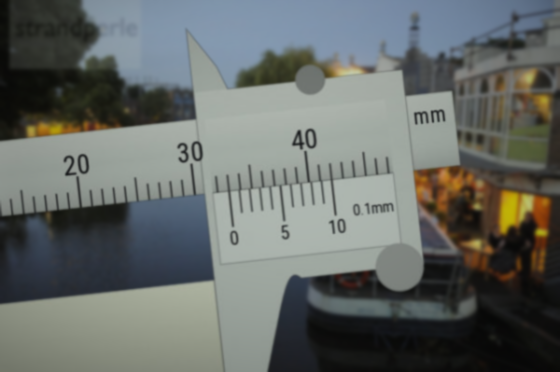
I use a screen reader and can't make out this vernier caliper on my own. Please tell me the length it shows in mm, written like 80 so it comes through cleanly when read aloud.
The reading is 33.0
